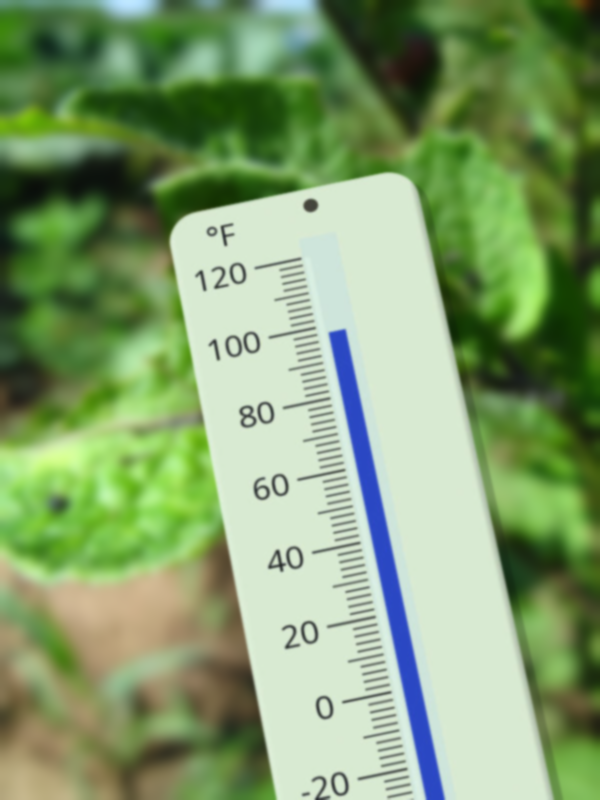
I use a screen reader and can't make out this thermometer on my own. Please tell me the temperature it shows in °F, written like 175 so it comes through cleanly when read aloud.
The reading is 98
